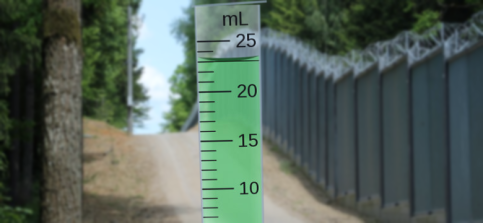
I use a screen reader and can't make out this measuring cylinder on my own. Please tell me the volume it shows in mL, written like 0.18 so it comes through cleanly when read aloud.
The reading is 23
